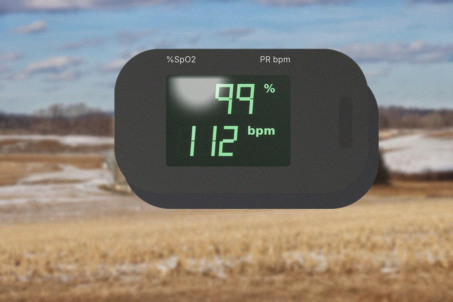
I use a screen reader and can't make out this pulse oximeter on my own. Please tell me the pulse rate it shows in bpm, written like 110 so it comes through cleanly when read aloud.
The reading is 112
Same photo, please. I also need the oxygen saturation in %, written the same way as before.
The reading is 99
